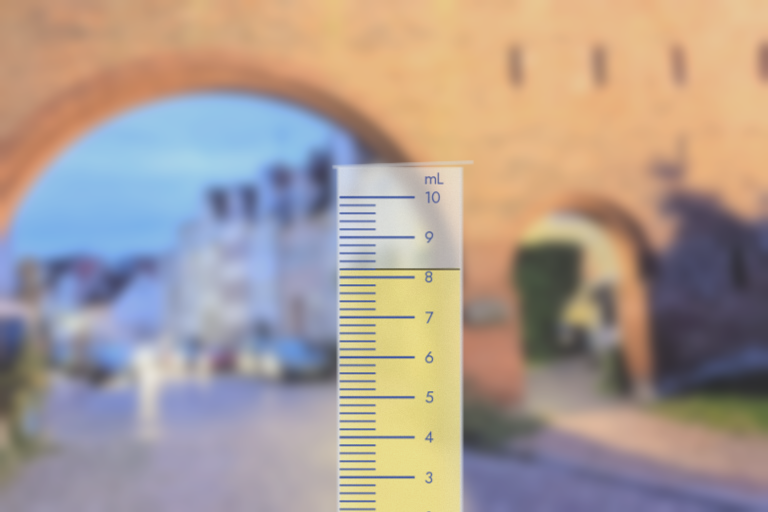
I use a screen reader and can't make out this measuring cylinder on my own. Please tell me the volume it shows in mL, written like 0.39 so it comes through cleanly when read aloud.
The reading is 8.2
